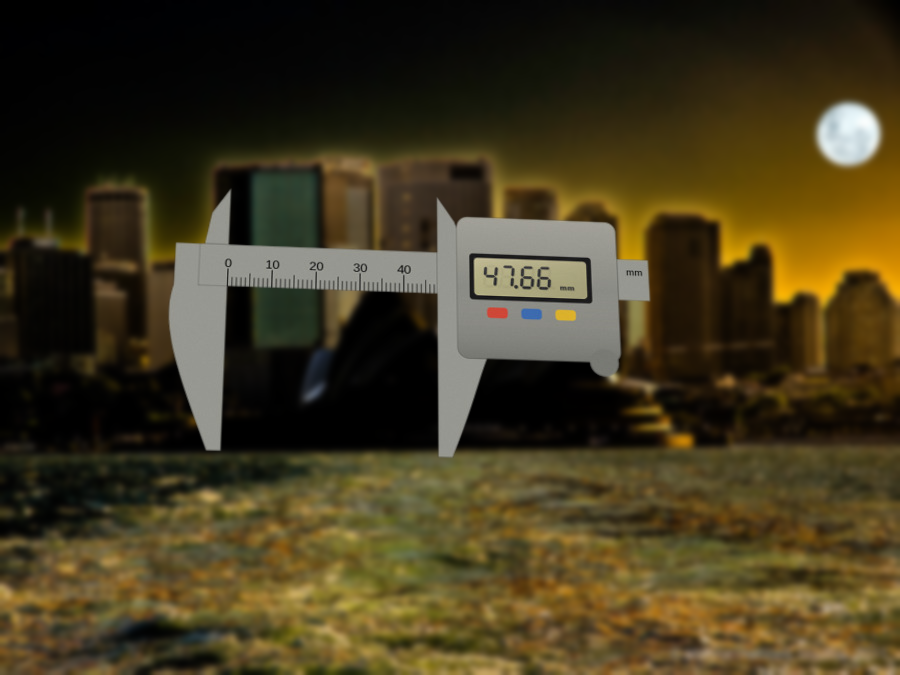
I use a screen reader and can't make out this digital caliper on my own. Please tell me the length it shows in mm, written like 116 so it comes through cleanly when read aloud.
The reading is 47.66
